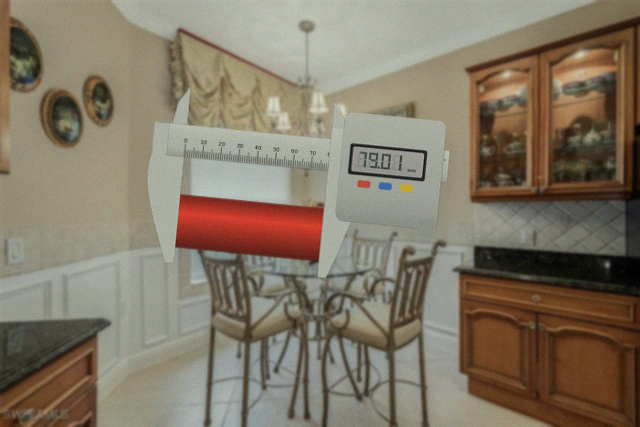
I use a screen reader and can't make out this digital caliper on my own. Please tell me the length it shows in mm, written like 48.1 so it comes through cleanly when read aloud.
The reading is 79.01
